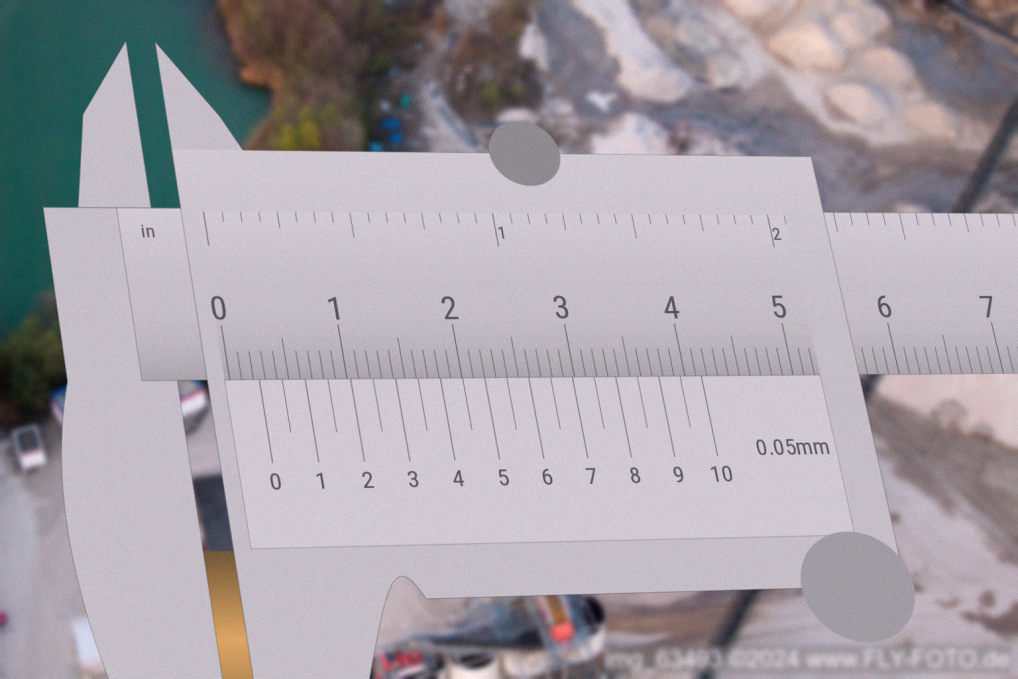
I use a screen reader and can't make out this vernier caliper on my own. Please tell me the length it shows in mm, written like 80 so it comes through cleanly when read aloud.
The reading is 2.5
